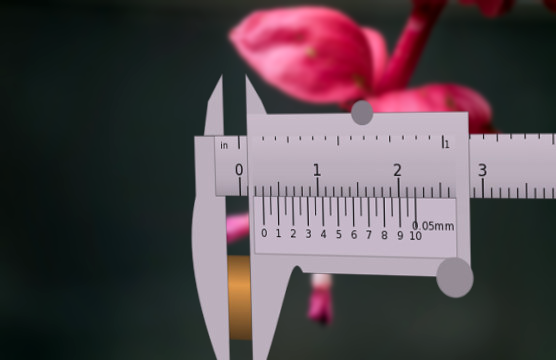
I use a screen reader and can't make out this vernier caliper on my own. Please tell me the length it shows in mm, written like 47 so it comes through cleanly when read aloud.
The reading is 3.0
